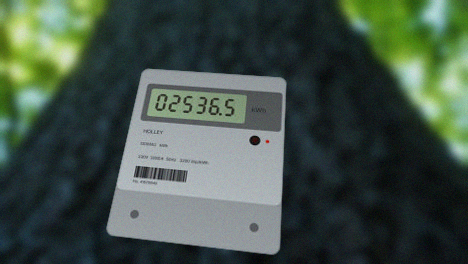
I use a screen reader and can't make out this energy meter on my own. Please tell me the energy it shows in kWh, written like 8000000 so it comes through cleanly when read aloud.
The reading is 2536.5
